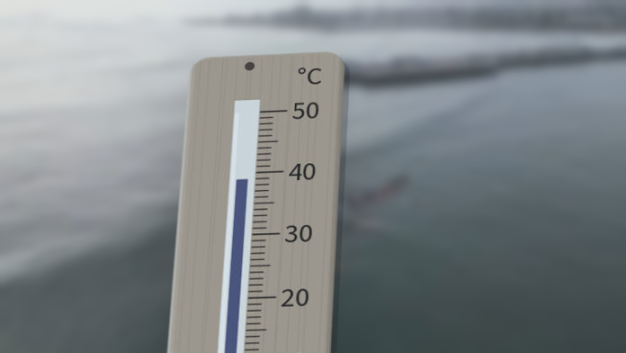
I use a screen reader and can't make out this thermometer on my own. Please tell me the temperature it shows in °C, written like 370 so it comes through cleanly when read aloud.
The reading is 39
